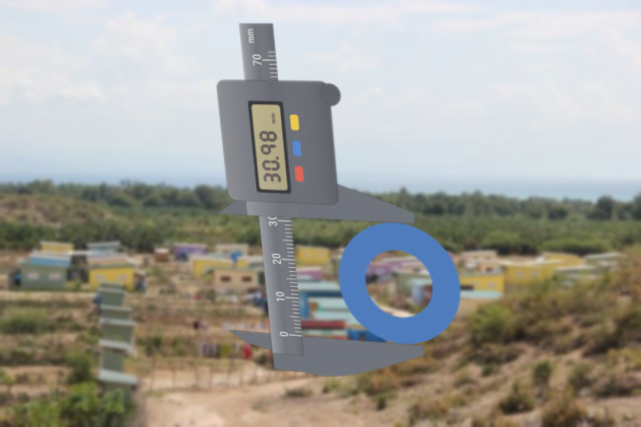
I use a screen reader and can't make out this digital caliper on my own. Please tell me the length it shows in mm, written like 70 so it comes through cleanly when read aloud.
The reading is 30.98
